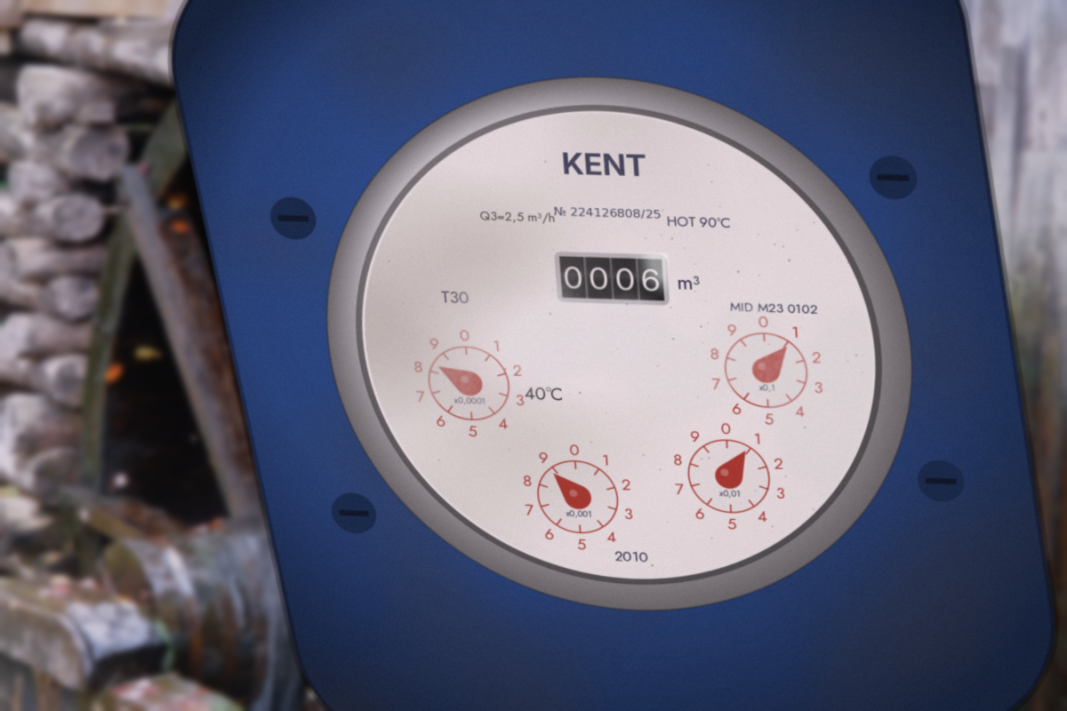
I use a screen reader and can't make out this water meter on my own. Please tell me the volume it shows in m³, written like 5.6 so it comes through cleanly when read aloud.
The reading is 6.1088
